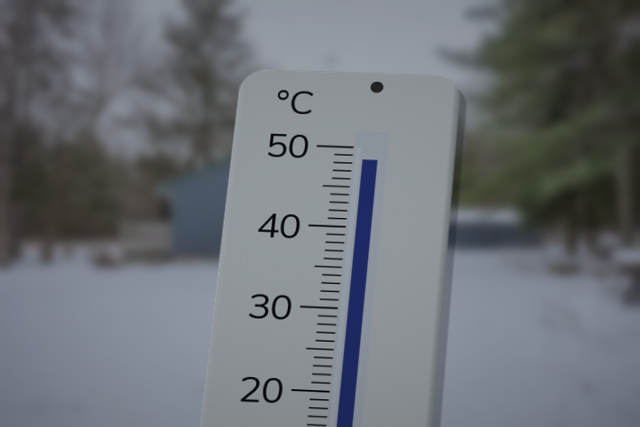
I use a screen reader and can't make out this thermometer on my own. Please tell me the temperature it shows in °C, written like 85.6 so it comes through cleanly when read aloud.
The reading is 48.5
